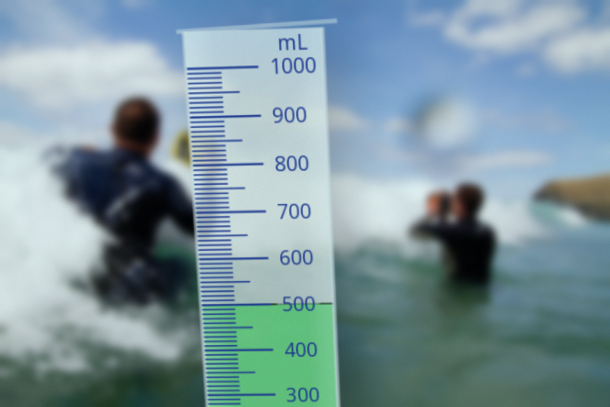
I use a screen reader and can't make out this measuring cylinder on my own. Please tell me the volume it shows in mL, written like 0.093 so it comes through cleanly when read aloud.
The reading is 500
